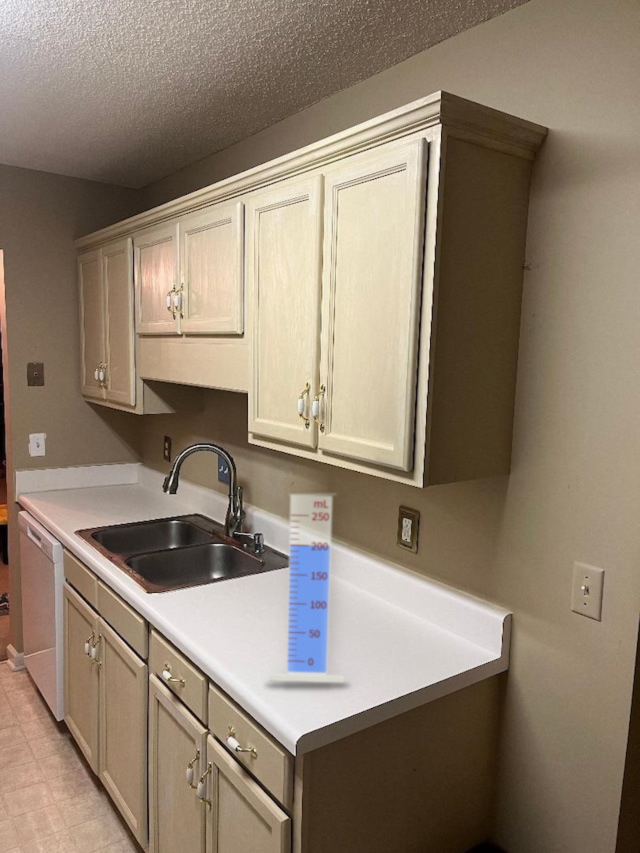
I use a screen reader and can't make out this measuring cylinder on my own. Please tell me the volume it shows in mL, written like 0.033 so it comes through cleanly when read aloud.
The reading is 200
